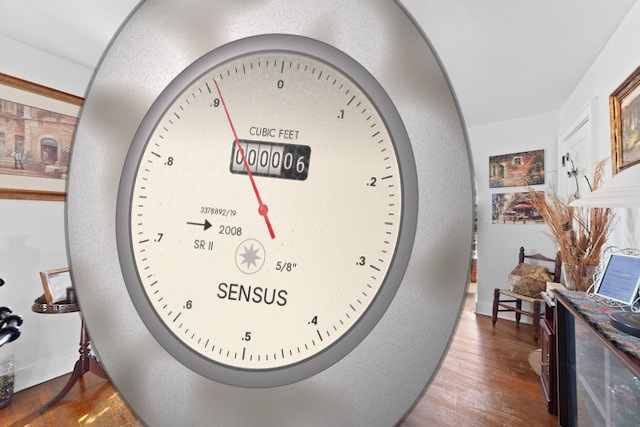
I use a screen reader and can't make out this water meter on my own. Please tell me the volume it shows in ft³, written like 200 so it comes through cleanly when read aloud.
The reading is 5.91
